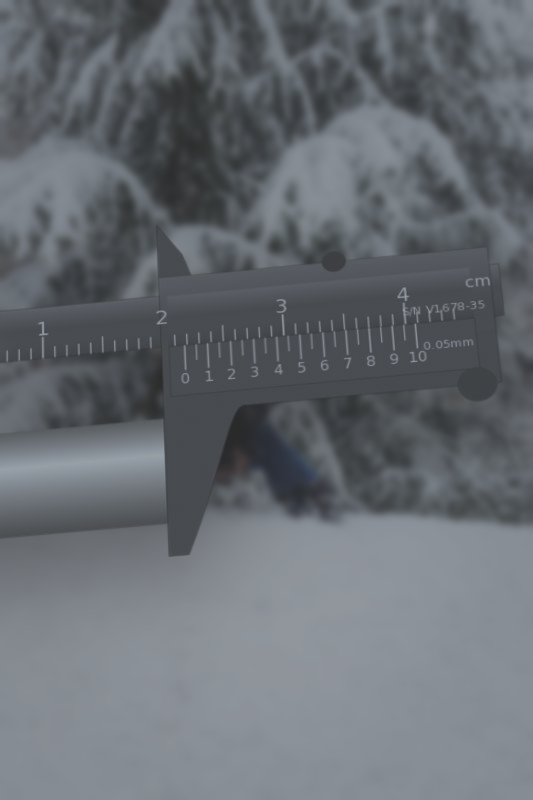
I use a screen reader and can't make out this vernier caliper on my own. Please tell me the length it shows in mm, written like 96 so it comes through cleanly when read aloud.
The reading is 21.8
